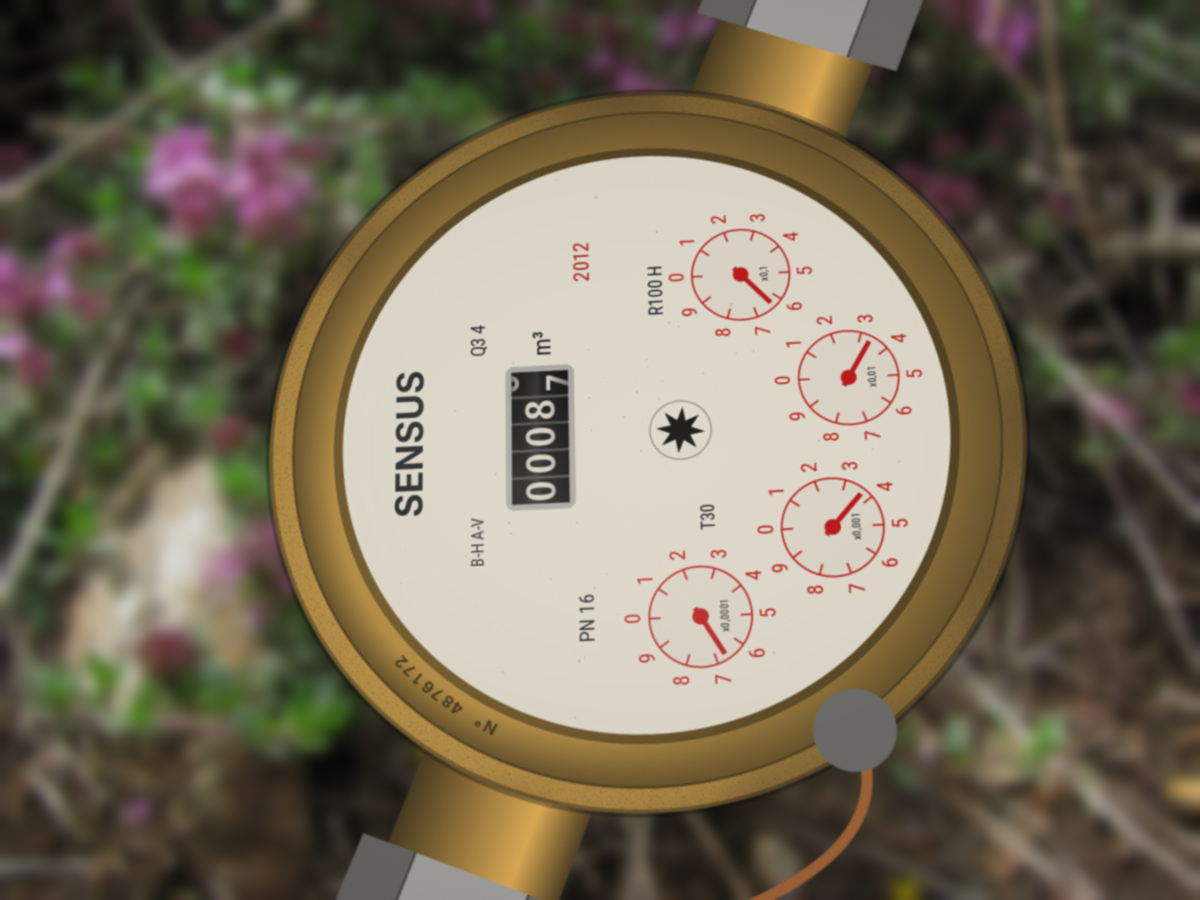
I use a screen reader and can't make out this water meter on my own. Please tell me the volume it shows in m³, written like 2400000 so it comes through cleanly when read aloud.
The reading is 86.6336
